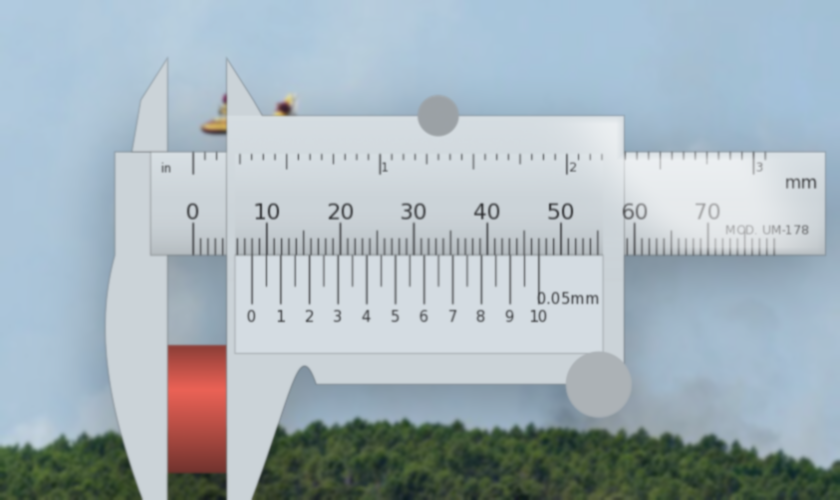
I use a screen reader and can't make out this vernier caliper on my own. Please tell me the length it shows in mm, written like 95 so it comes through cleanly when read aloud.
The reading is 8.0
